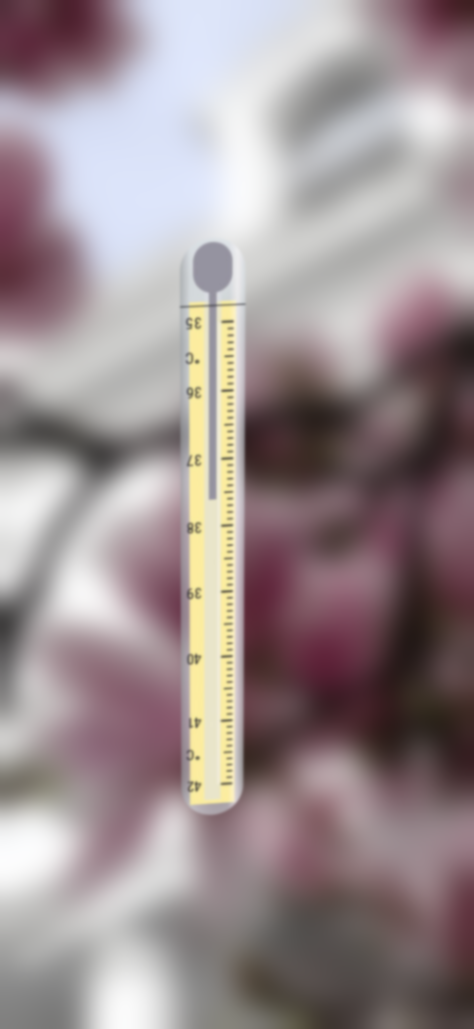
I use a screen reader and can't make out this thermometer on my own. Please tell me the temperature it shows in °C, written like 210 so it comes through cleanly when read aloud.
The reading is 37.6
